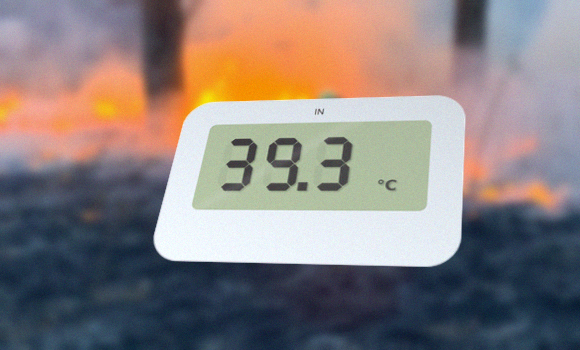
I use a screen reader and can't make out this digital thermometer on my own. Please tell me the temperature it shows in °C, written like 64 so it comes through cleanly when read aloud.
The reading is 39.3
